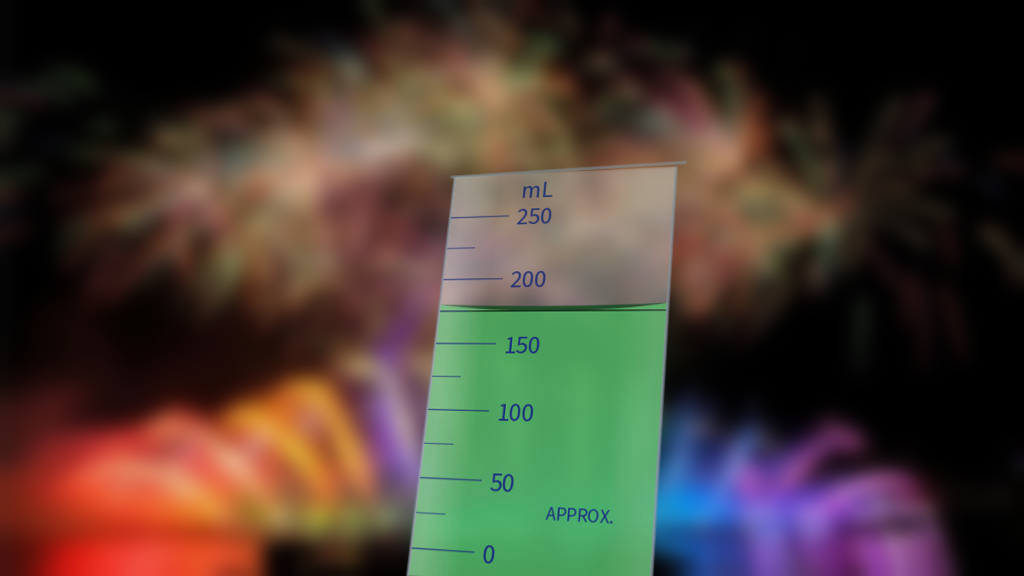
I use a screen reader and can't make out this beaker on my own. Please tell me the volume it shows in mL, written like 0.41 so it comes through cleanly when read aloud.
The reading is 175
